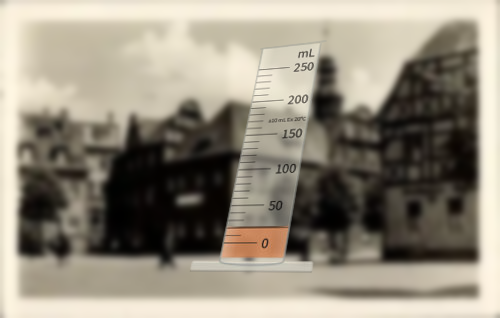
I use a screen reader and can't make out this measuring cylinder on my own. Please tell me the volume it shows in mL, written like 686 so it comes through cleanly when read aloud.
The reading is 20
